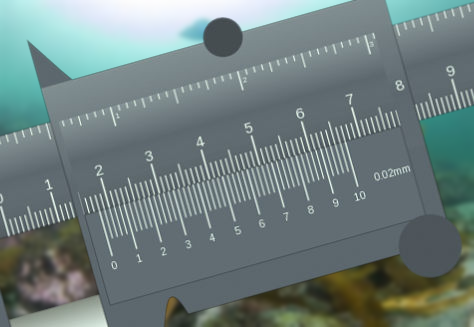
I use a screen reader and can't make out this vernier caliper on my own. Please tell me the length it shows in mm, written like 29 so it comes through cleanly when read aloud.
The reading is 18.0
